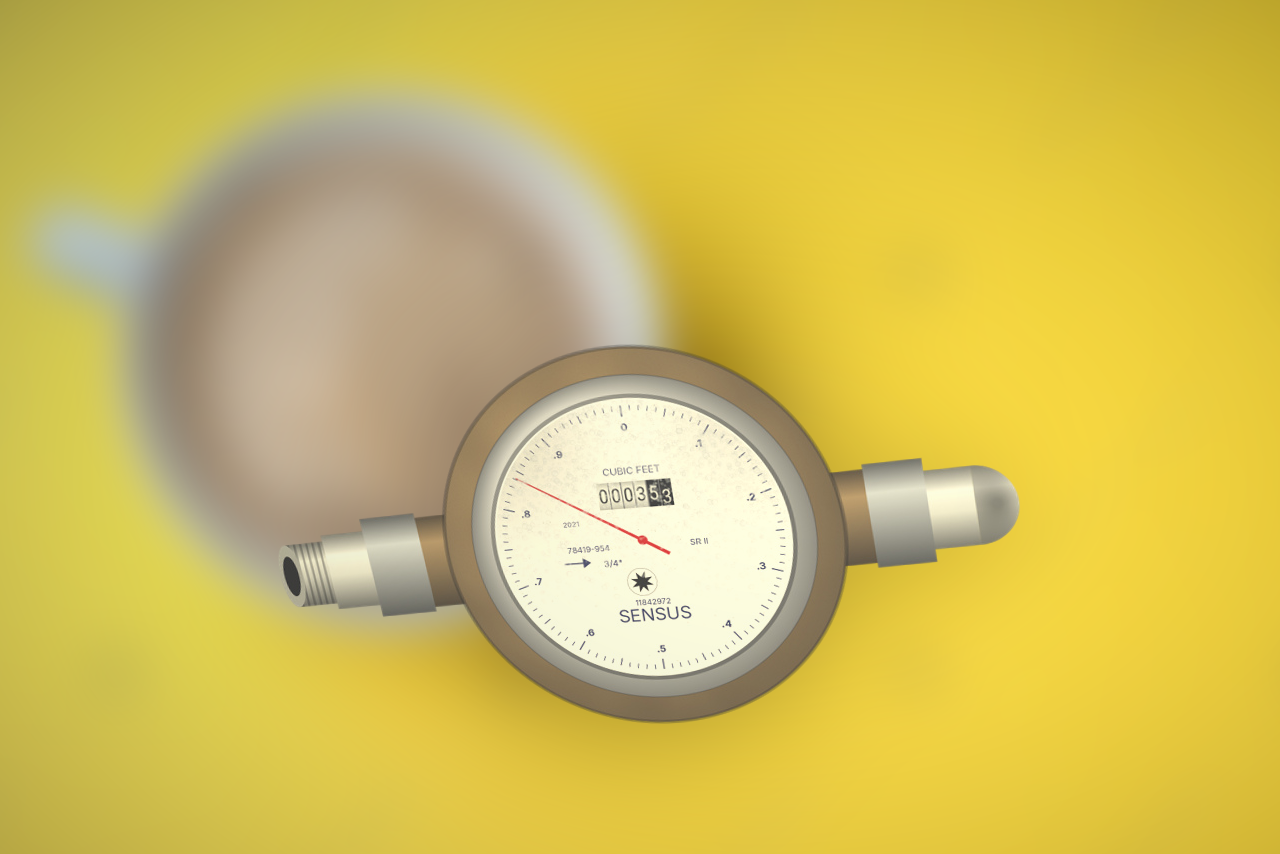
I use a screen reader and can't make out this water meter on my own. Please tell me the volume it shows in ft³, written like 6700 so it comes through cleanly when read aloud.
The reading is 352.84
